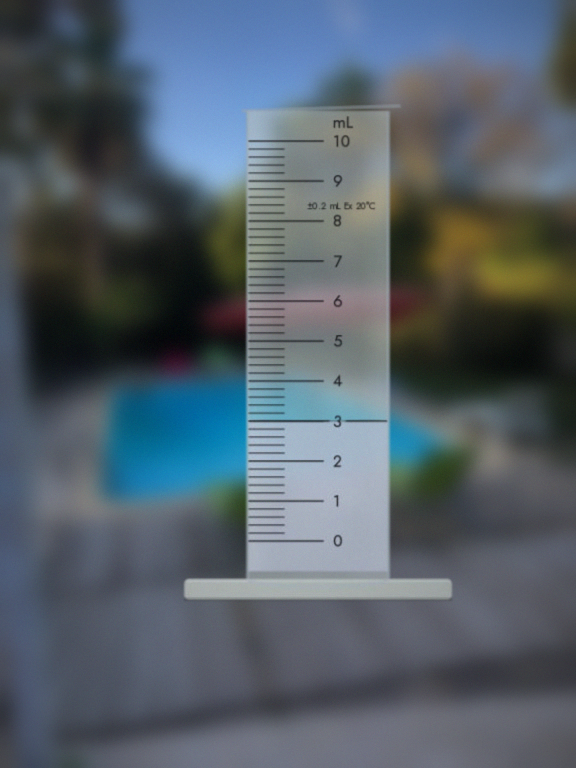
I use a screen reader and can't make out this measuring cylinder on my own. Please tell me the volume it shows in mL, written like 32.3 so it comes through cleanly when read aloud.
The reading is 3
